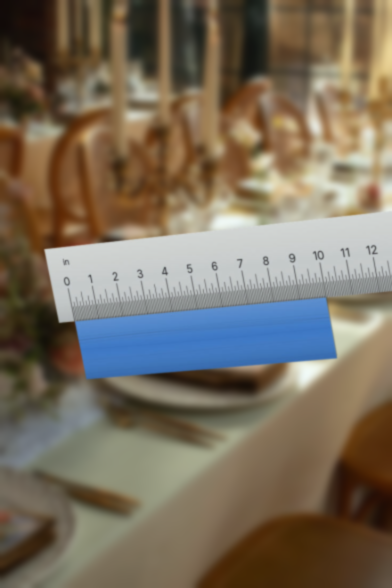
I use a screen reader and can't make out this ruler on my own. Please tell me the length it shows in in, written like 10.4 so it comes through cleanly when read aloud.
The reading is 10
